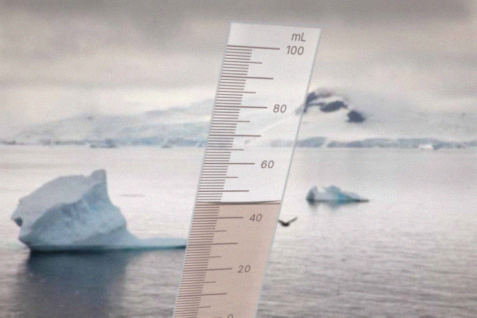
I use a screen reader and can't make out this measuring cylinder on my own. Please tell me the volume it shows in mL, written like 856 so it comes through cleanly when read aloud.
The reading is 45
